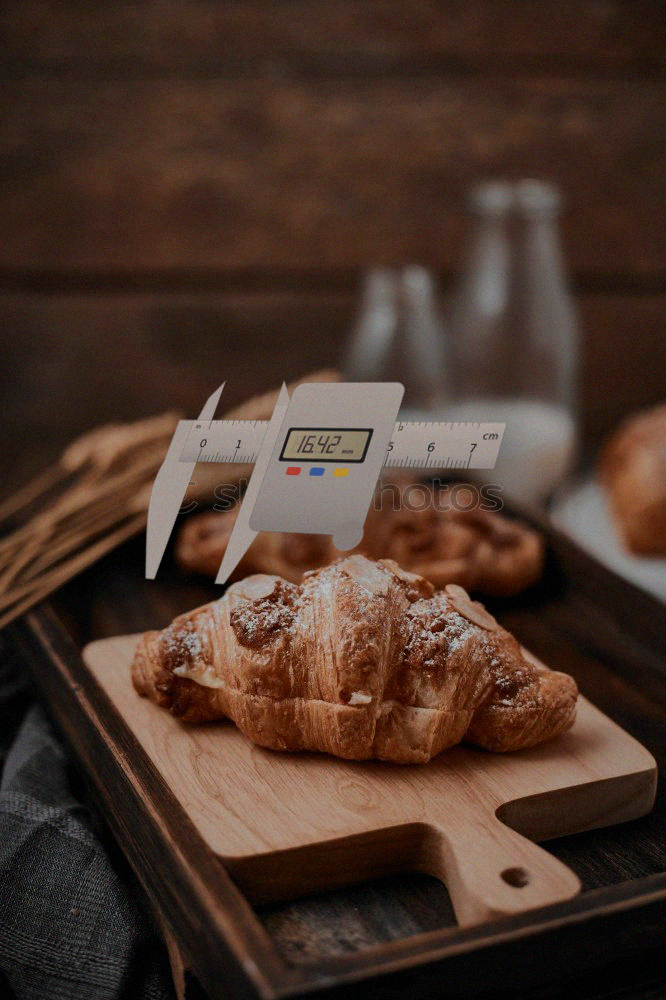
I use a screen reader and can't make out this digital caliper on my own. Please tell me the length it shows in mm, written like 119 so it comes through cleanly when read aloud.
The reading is 16.42
